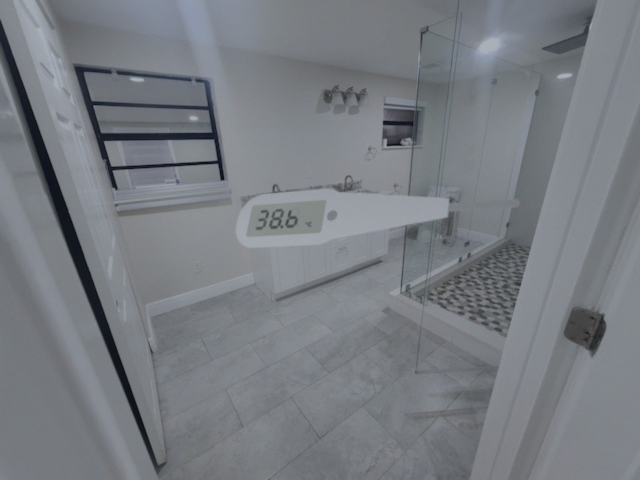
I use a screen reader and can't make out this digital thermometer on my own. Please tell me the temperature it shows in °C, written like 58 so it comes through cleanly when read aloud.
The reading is 38.6
